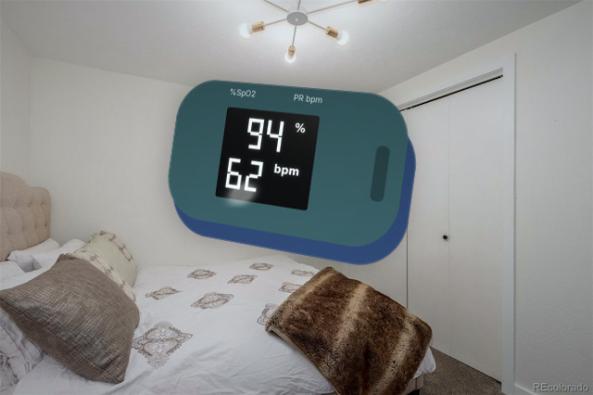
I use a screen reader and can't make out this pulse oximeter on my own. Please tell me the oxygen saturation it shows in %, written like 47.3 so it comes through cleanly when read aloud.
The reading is 94
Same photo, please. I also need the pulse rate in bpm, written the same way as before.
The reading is 62
